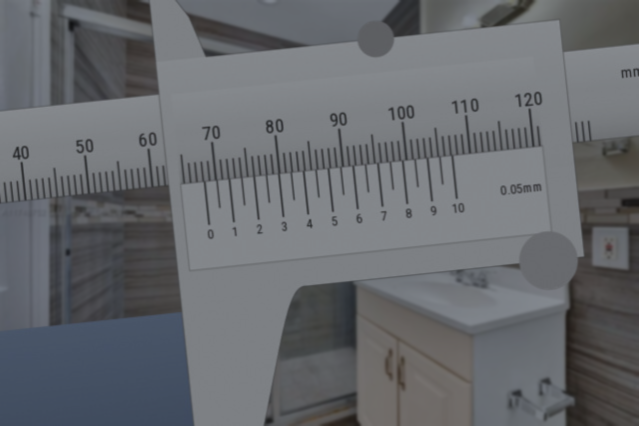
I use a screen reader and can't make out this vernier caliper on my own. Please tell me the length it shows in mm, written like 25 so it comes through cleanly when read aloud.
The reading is 68.2
